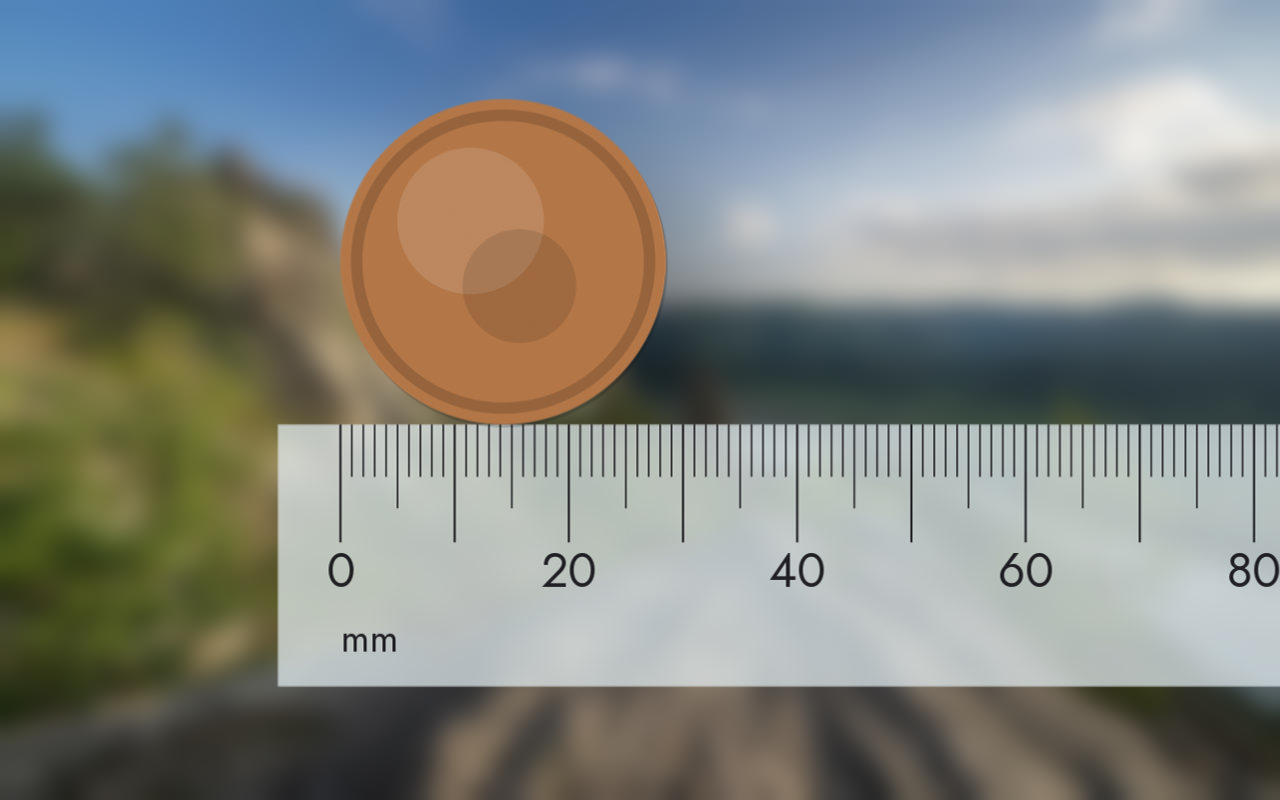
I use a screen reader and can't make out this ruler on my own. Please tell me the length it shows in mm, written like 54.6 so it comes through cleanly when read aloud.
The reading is 28.5
